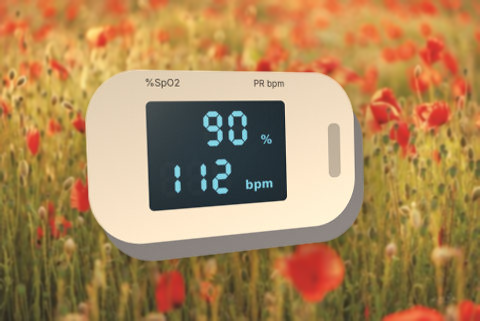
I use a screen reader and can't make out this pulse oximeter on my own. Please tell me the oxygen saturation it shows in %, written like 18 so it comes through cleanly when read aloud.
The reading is 90
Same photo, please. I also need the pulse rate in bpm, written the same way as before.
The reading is 112
